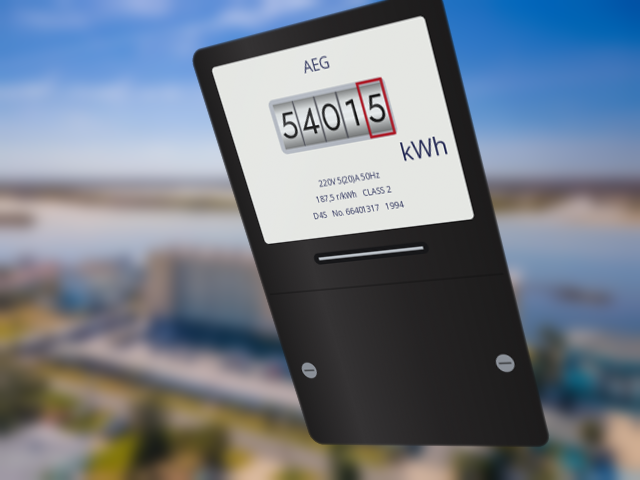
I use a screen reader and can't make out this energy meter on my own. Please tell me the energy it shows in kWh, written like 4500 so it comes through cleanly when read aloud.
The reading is 5401.5
